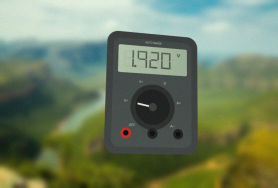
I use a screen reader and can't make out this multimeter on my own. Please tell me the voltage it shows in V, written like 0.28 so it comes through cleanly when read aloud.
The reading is 1.920
